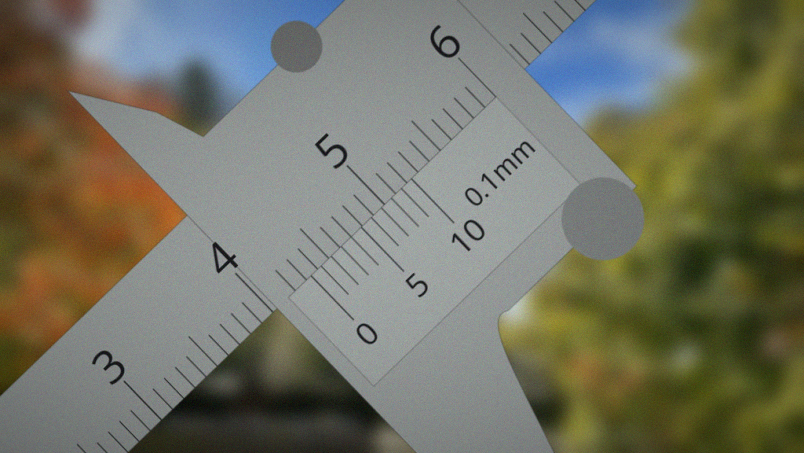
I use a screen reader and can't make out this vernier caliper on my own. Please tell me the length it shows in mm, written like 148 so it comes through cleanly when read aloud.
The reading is 43.4
